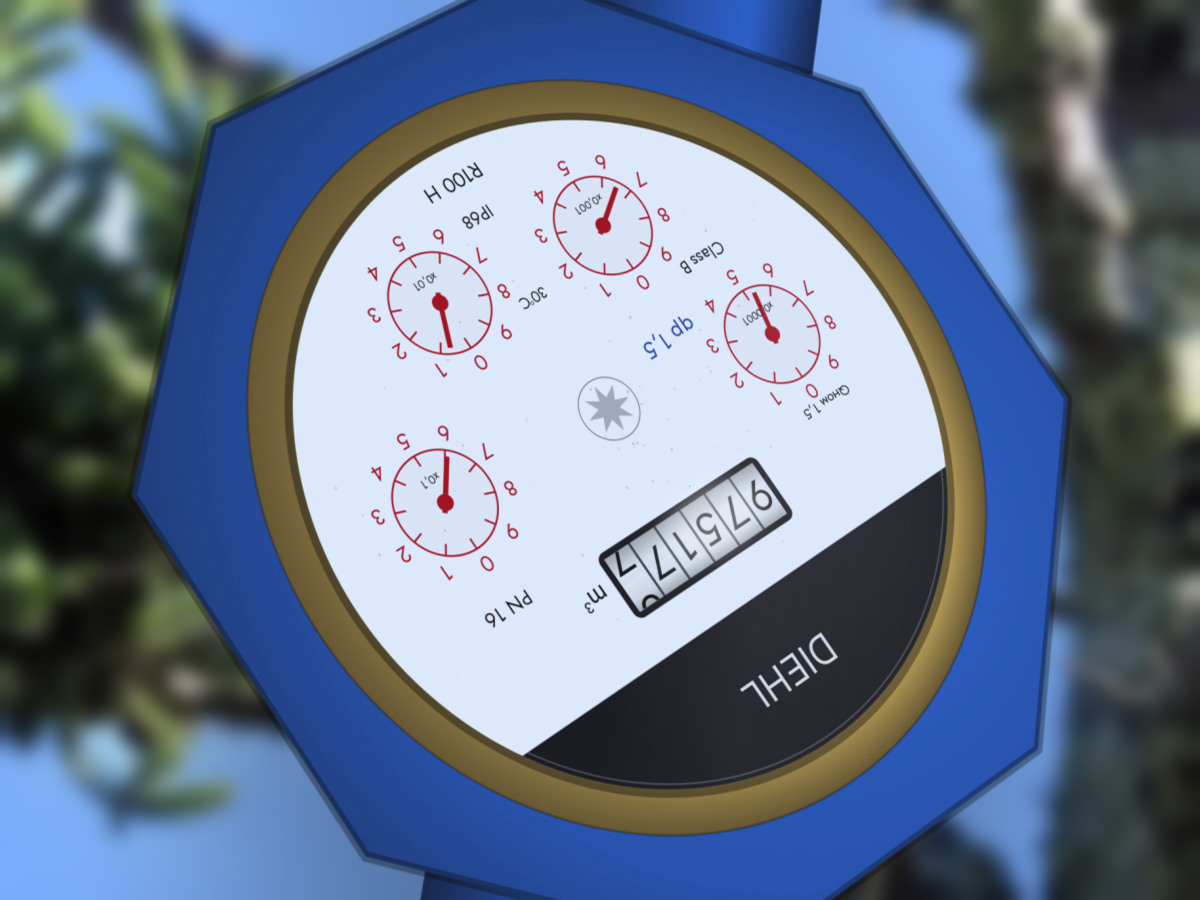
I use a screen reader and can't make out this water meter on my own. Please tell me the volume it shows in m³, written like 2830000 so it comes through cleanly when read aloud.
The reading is 975176.6065
